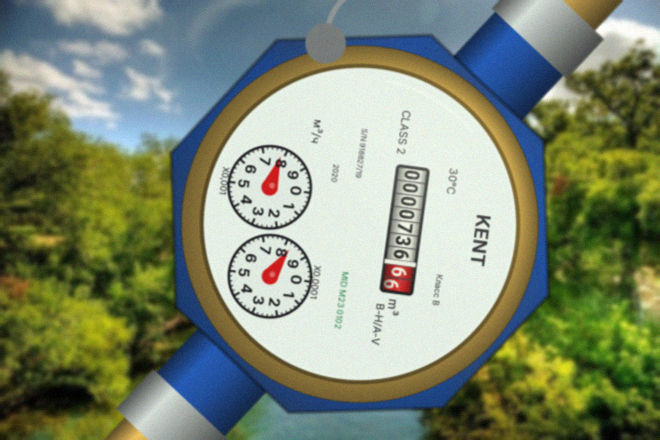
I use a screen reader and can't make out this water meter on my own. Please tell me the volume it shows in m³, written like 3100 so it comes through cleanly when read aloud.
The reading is 736.6578
